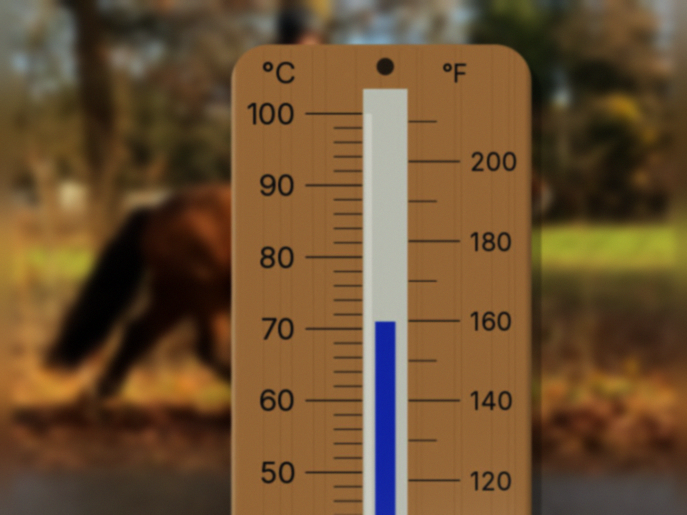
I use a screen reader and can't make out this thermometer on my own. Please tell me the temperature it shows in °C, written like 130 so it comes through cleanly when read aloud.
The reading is 71
